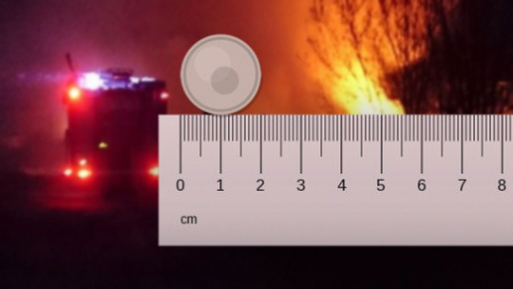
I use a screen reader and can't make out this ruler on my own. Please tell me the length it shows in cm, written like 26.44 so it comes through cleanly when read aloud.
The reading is 2
